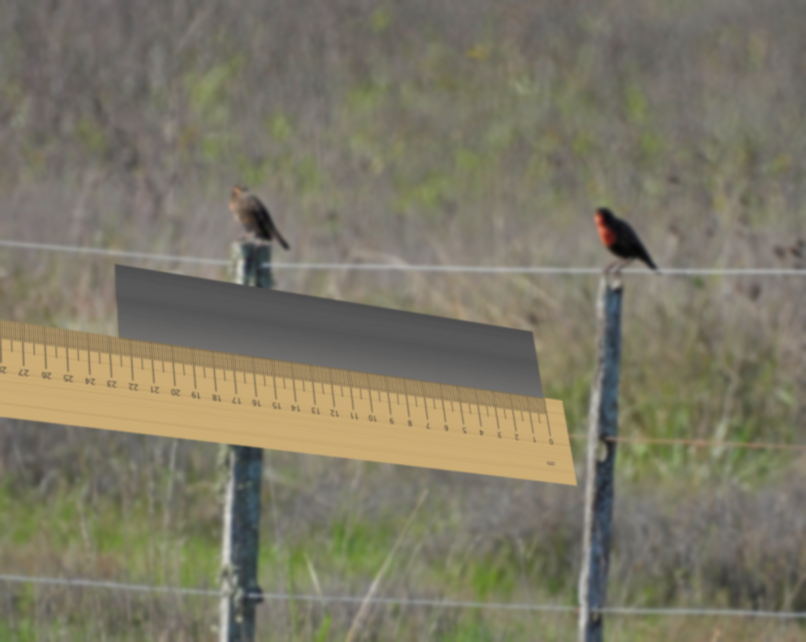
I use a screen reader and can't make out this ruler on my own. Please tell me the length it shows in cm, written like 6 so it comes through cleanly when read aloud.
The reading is 22.5
